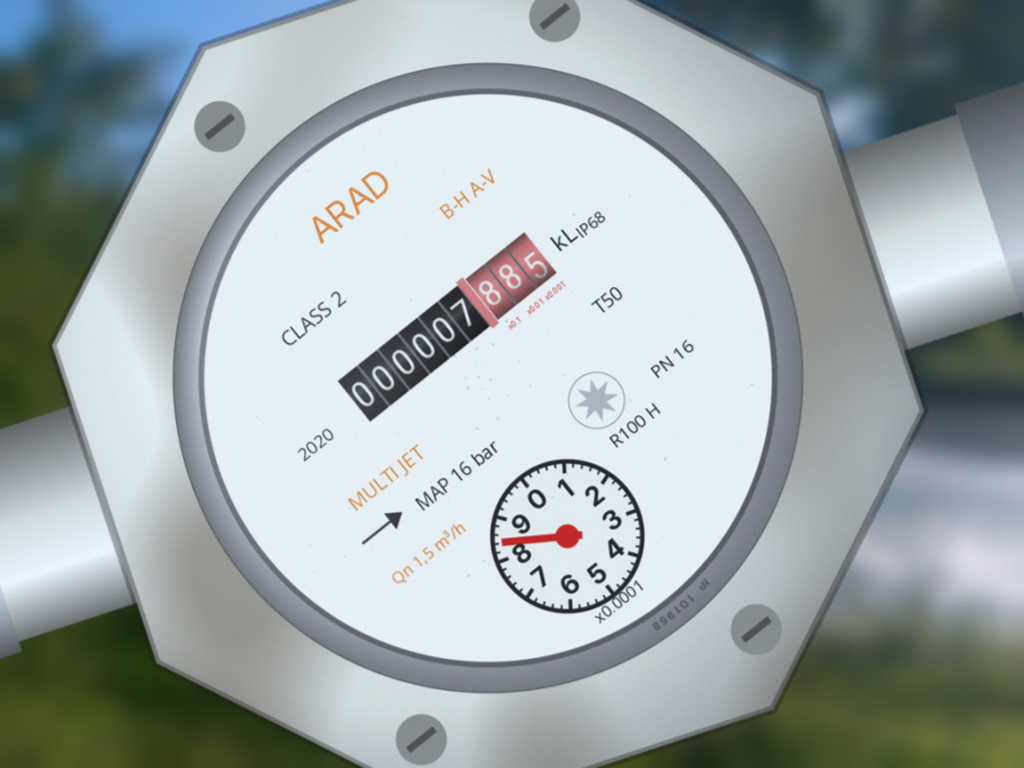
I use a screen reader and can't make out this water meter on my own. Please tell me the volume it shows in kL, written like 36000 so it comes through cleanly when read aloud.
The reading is 7.8848
